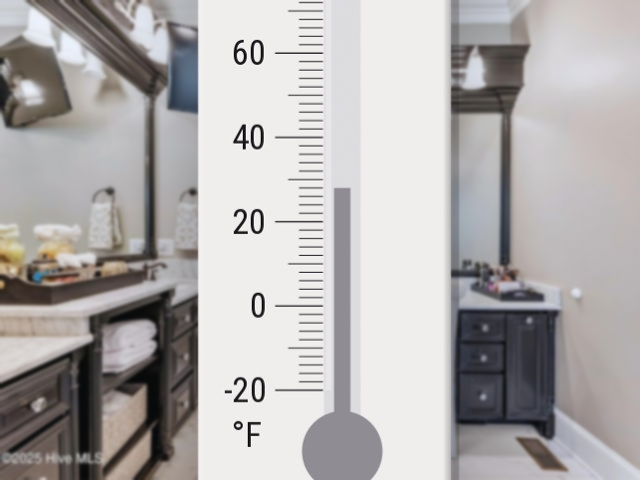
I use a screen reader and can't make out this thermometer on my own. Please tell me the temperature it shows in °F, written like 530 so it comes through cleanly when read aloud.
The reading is 28
